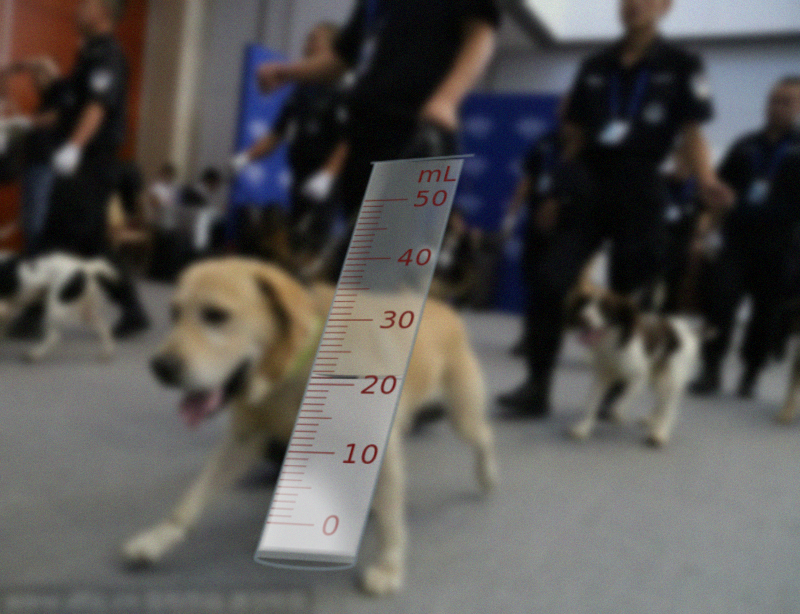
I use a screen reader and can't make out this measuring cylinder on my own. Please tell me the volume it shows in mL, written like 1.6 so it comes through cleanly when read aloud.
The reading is 21
